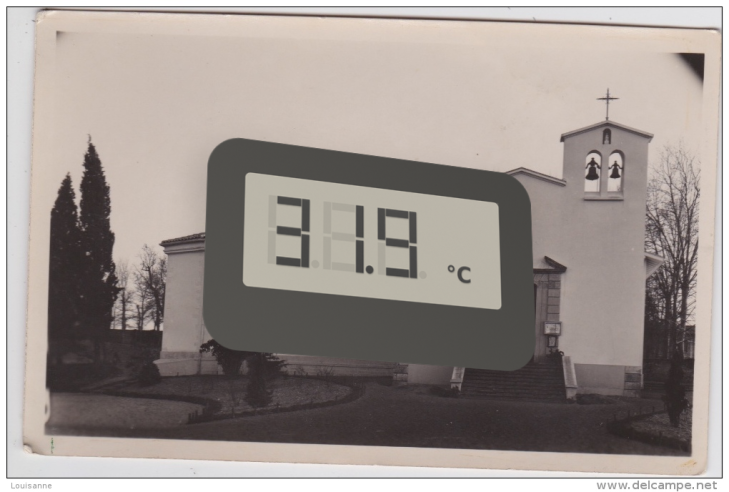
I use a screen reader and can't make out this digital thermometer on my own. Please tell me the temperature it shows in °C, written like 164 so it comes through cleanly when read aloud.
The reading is 31.9
